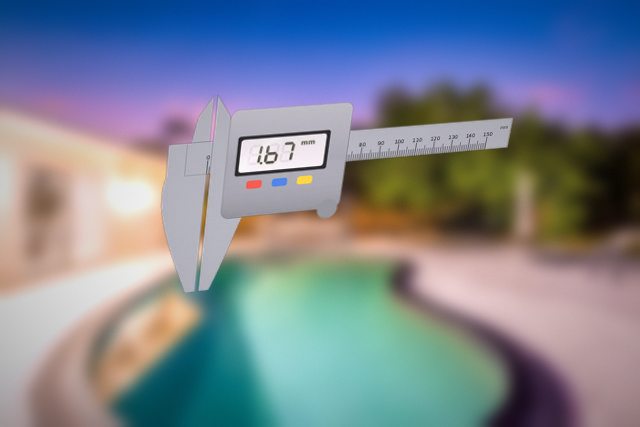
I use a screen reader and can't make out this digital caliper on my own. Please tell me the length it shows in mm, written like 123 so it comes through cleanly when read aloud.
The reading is 1.67
